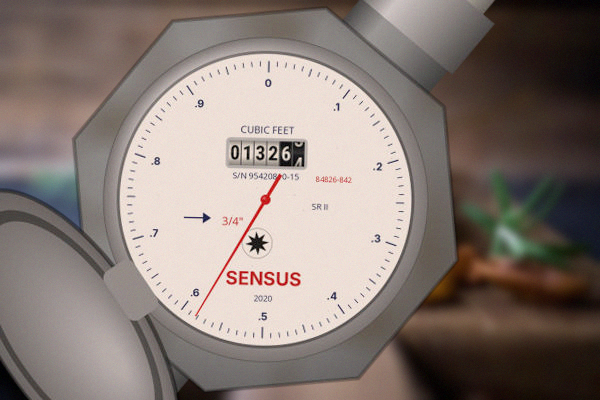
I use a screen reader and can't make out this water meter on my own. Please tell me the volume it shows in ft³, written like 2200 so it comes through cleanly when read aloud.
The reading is 13263.58
